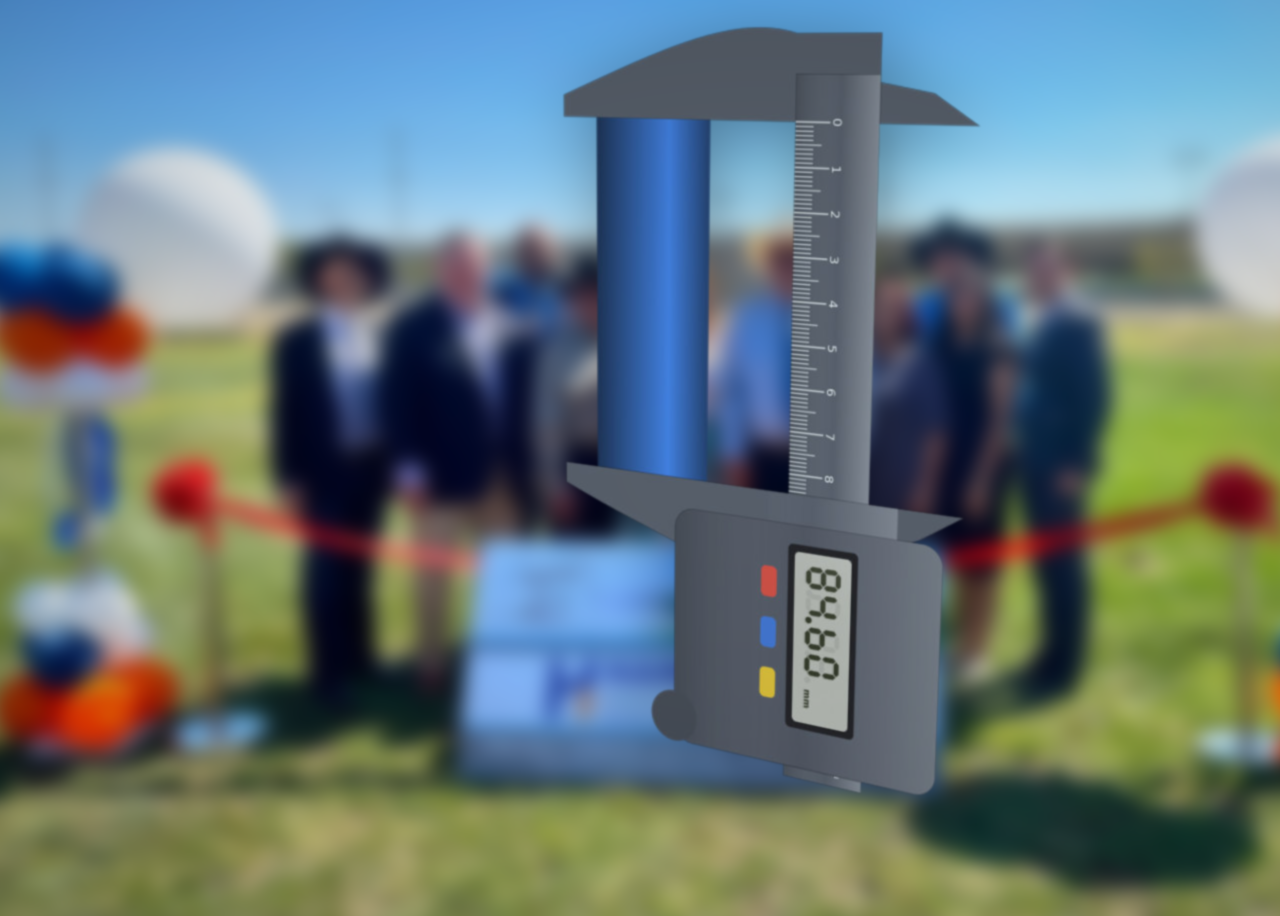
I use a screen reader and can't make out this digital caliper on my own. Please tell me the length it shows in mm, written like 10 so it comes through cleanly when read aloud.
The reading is 84.60
